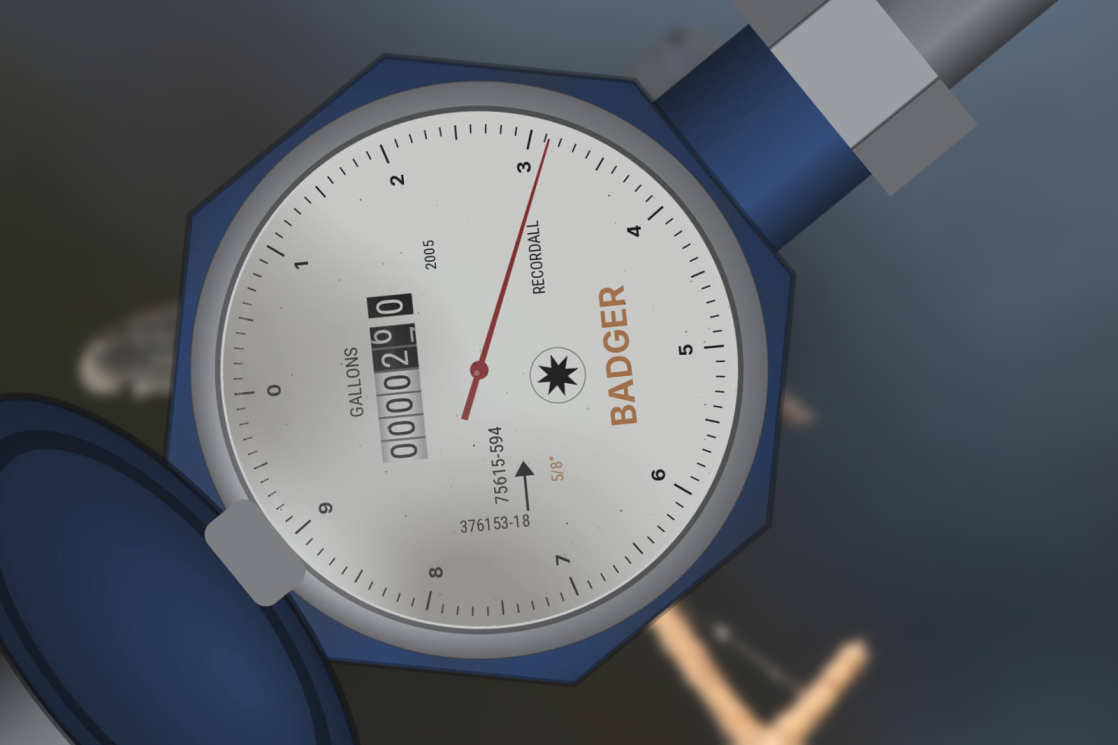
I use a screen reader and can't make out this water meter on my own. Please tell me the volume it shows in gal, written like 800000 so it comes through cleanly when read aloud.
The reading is 263.1
